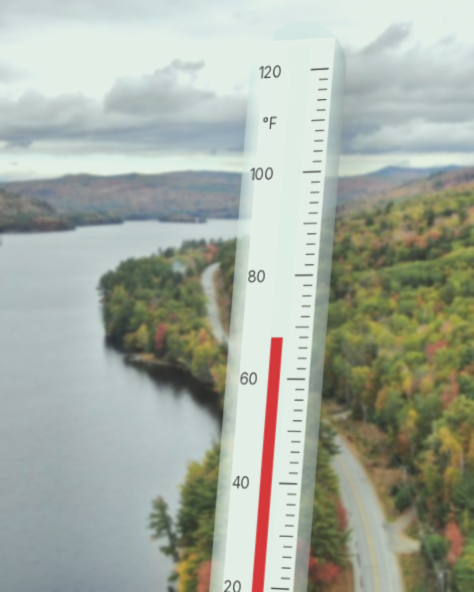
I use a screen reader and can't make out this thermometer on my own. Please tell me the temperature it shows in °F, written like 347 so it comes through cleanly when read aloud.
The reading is 68
